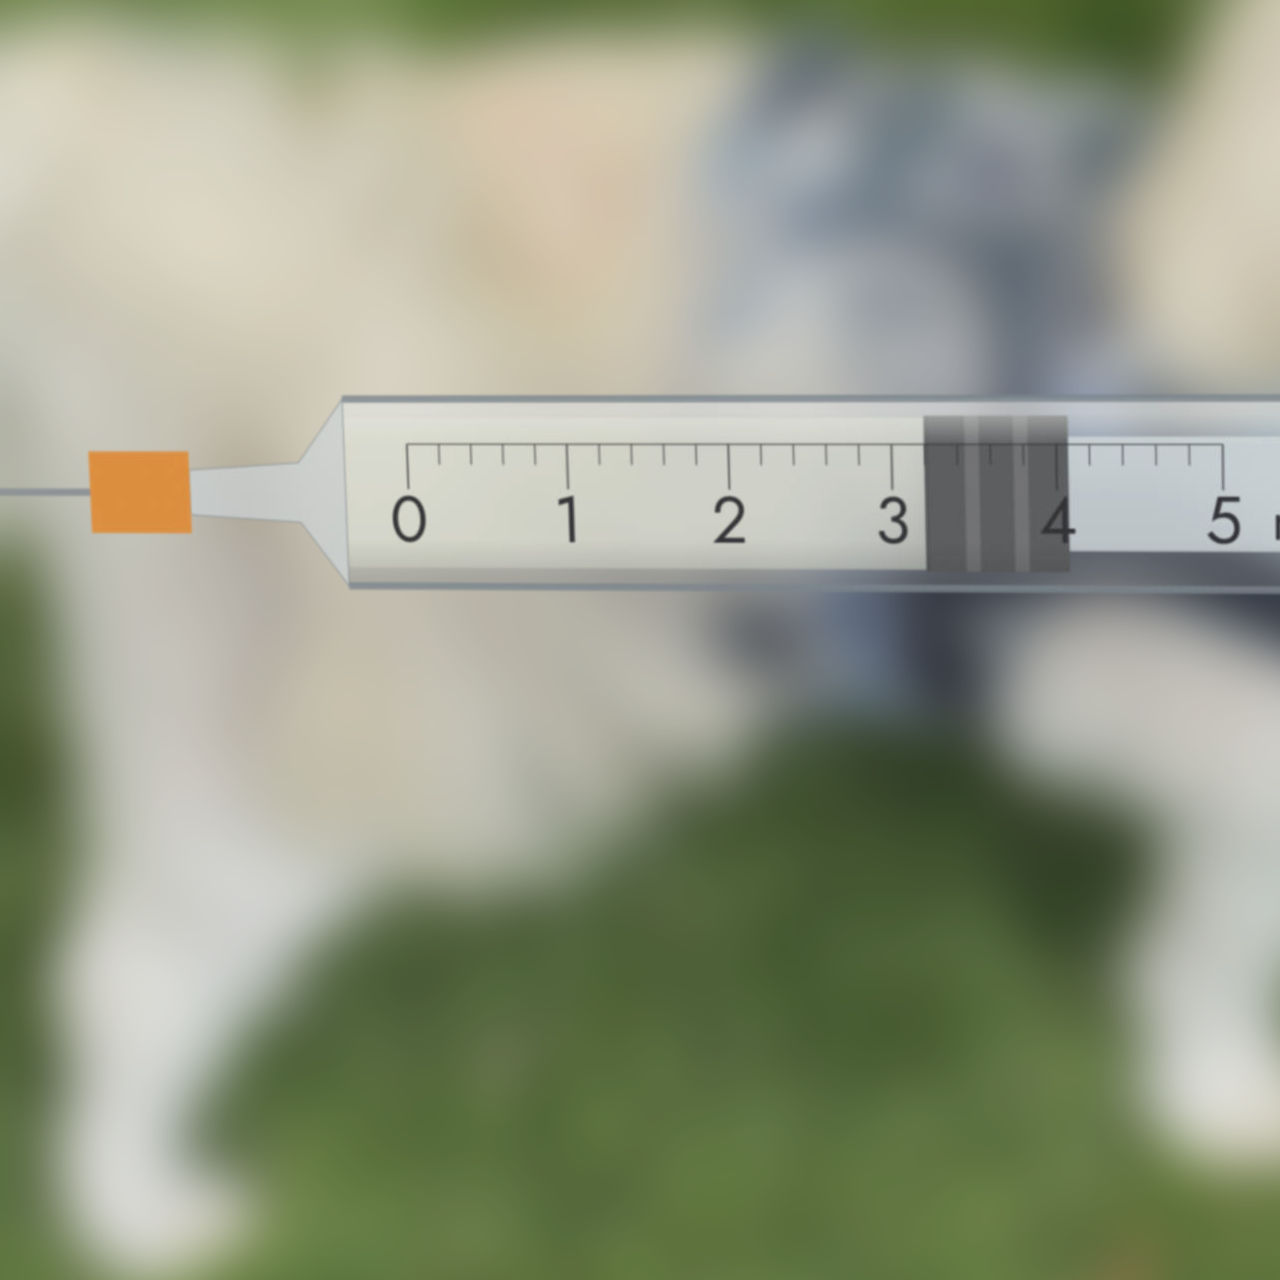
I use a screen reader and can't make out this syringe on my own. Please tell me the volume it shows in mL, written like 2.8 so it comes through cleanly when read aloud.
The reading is 3.2
